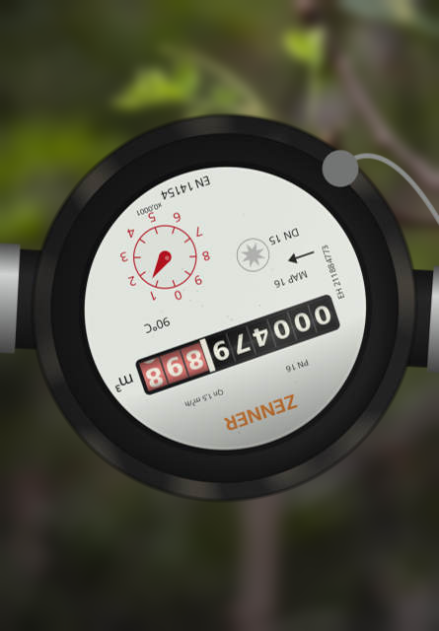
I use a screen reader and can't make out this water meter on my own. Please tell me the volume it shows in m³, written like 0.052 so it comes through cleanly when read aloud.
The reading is 479.8981
